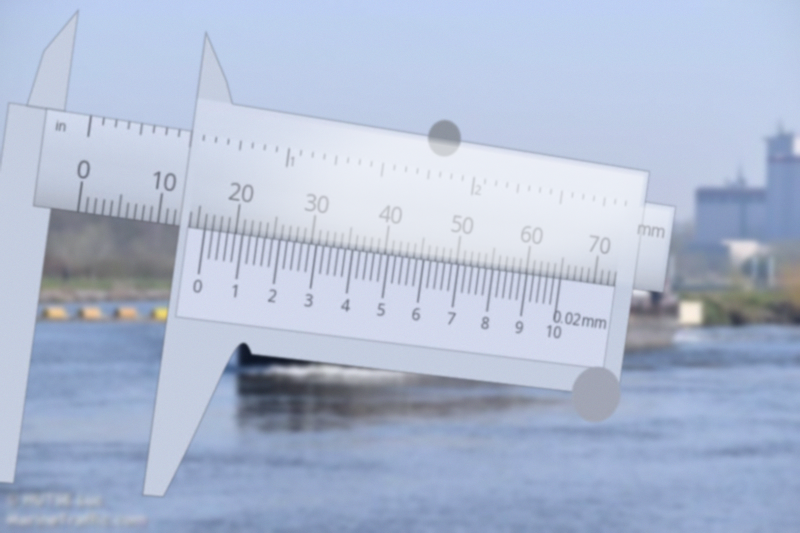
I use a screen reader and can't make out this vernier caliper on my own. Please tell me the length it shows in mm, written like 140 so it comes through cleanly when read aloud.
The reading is 16.0
